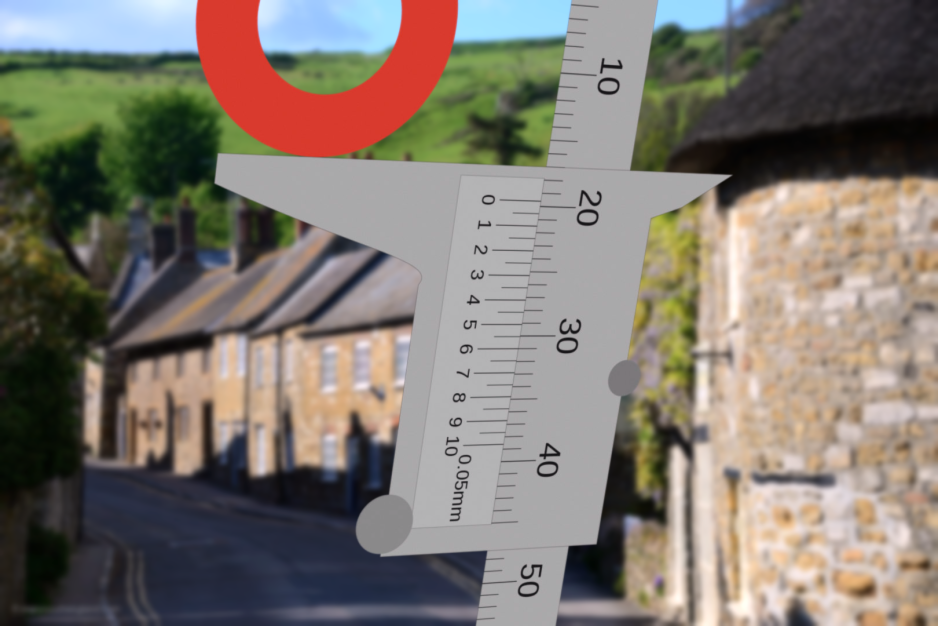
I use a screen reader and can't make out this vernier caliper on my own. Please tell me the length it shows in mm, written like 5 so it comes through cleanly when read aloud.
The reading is 19.6
